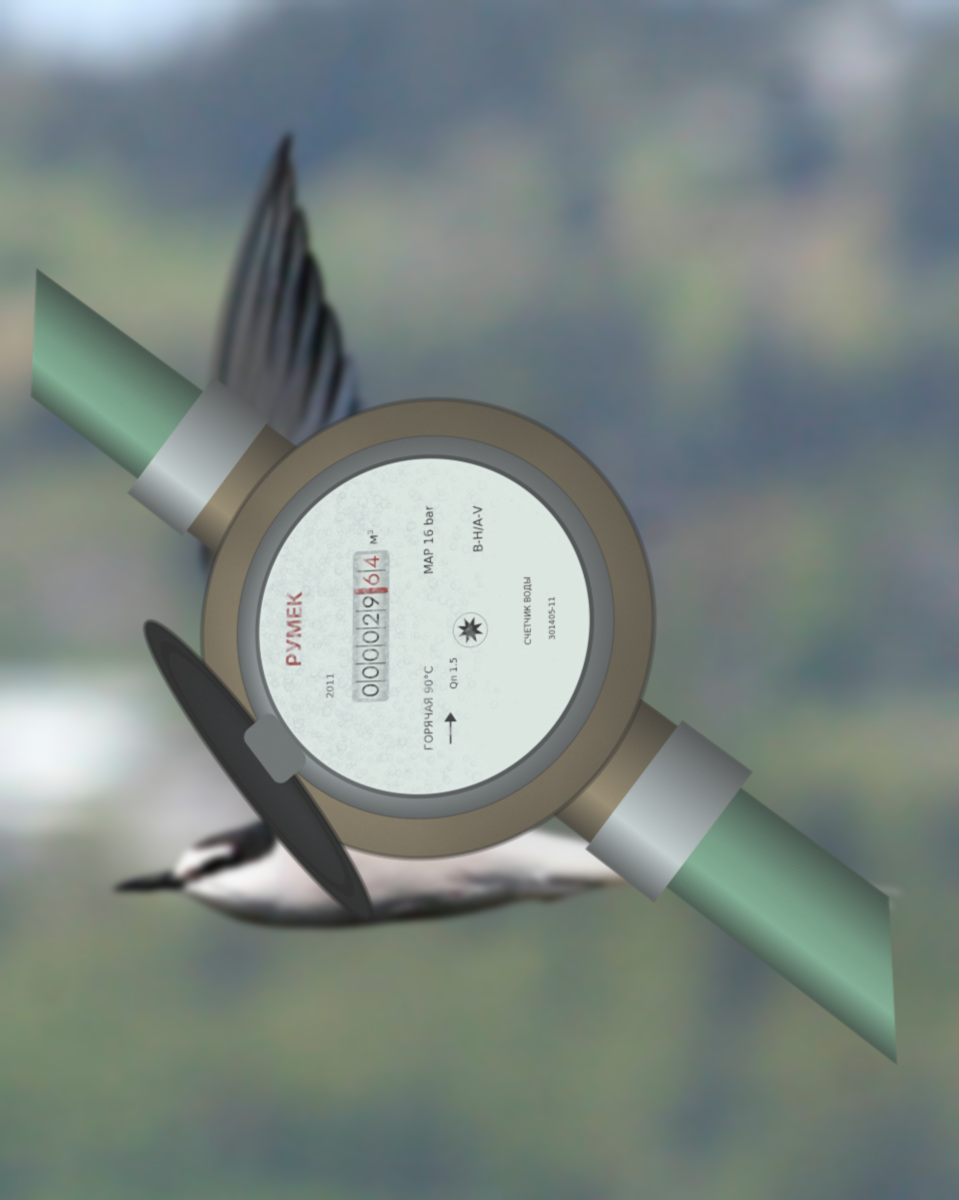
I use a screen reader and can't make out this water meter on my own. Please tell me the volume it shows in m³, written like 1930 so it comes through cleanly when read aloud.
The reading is 29.64
